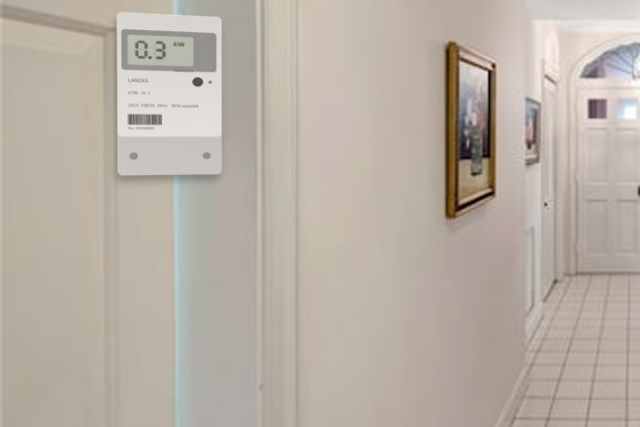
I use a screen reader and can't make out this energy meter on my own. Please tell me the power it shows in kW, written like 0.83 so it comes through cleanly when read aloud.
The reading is 0.3
